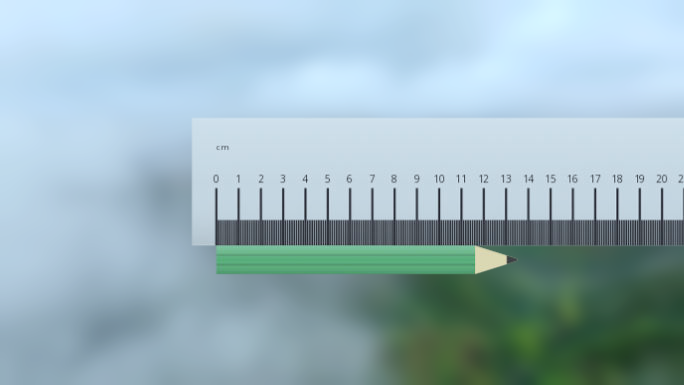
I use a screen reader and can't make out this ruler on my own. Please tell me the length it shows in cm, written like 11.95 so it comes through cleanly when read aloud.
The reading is 13.5
